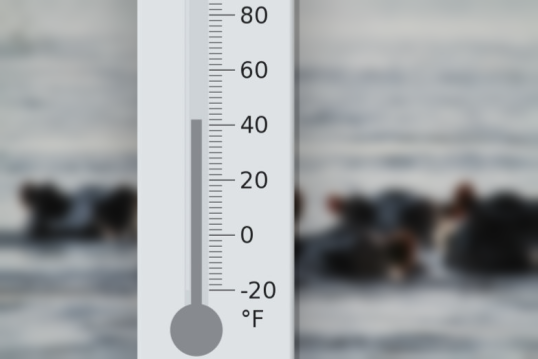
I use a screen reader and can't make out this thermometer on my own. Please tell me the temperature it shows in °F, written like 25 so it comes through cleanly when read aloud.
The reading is 42
